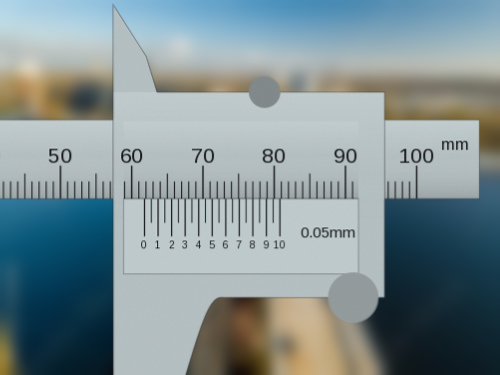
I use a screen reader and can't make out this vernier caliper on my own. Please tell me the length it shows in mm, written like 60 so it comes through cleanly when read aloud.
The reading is 61.8
